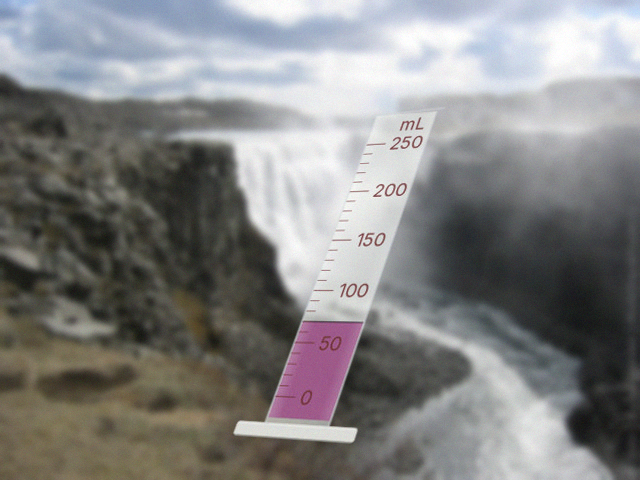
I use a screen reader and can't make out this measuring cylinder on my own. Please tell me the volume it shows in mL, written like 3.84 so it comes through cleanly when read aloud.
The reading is 70
